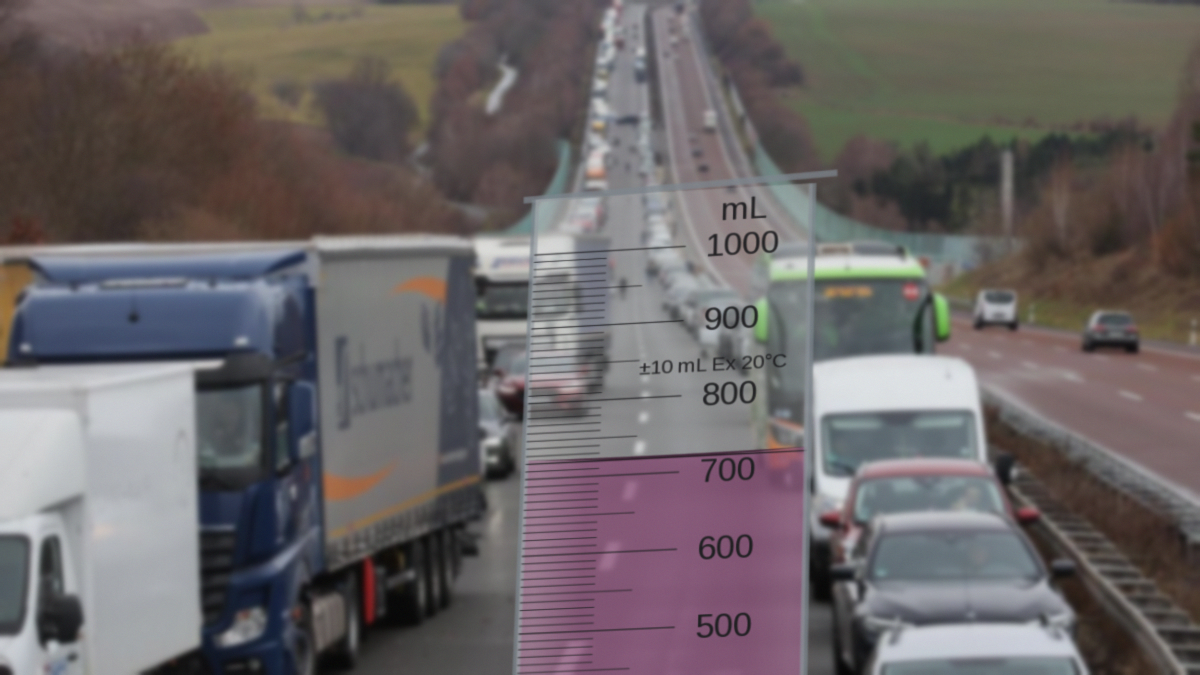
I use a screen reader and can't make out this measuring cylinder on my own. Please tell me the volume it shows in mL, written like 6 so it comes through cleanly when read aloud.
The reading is 720
